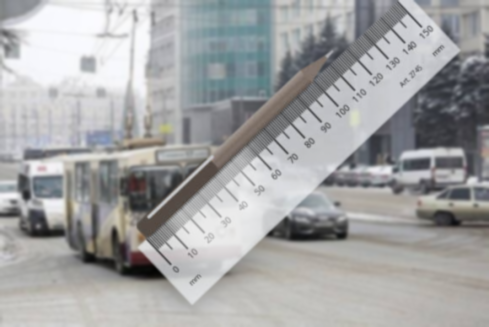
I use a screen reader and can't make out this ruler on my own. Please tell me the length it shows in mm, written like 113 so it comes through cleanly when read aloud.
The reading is 115
